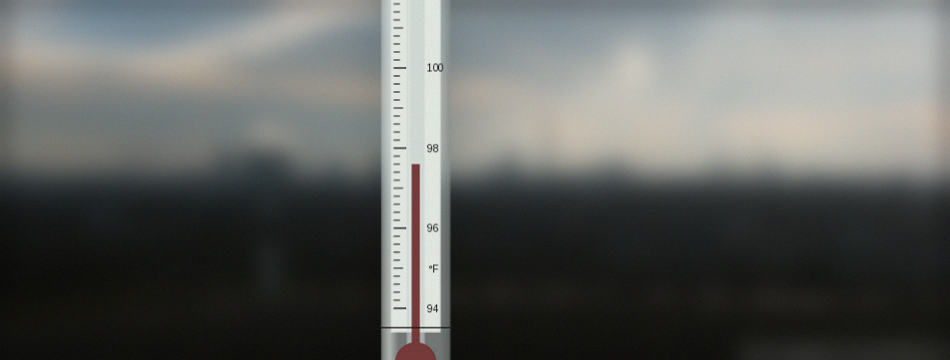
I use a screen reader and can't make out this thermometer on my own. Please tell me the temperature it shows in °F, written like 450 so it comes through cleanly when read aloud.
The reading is 97.6
